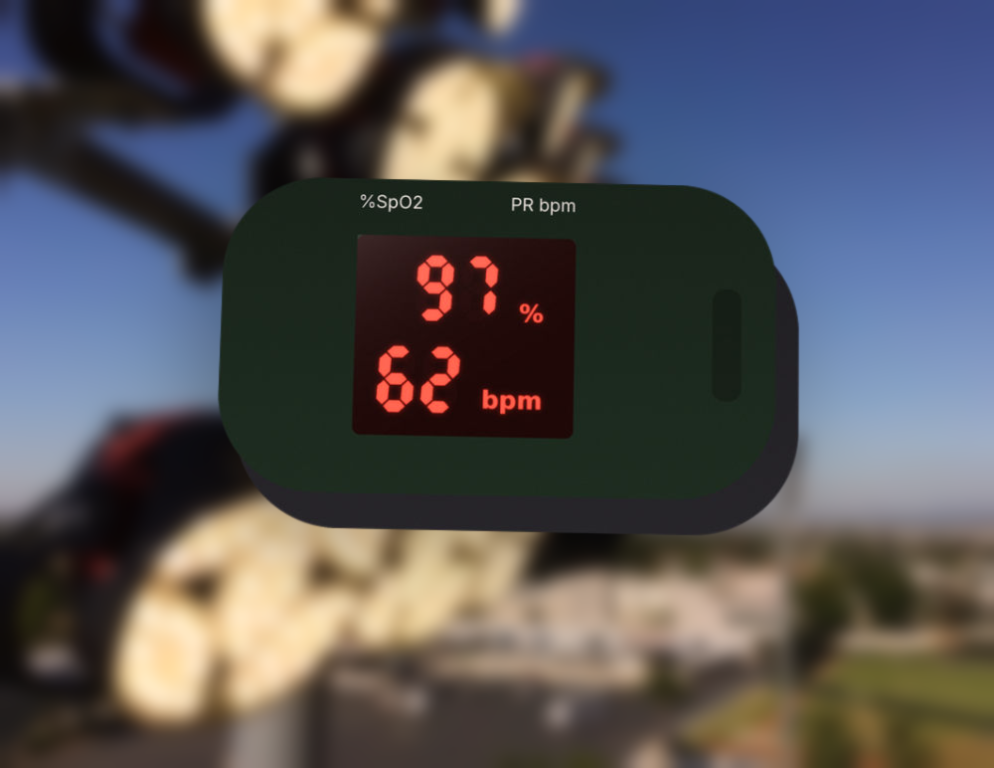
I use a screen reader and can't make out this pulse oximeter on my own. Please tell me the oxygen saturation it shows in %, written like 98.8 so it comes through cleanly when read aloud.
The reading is 97
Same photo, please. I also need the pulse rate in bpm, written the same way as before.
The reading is 62
